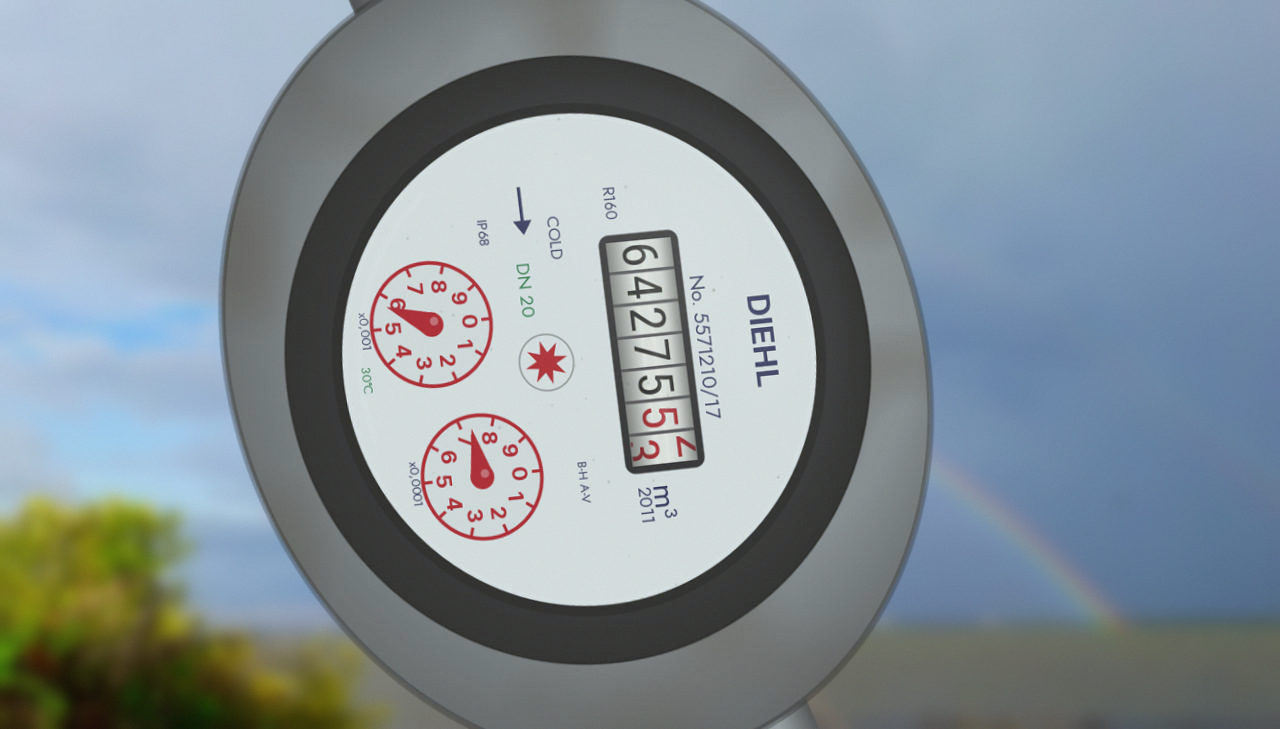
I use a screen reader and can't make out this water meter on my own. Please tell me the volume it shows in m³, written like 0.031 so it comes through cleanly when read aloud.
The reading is 64275.5257
